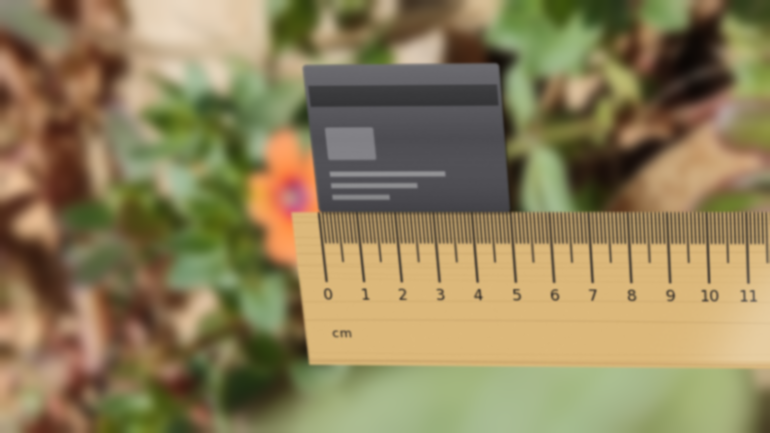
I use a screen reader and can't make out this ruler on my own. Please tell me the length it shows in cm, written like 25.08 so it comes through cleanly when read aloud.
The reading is 5
